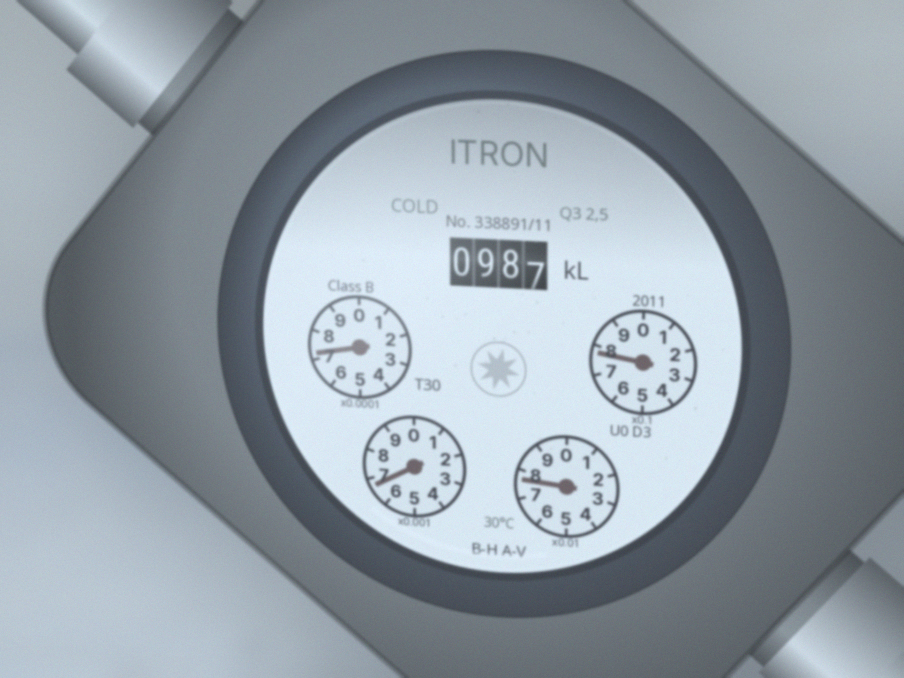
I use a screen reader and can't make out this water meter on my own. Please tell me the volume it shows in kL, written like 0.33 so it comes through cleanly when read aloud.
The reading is 986.7767
